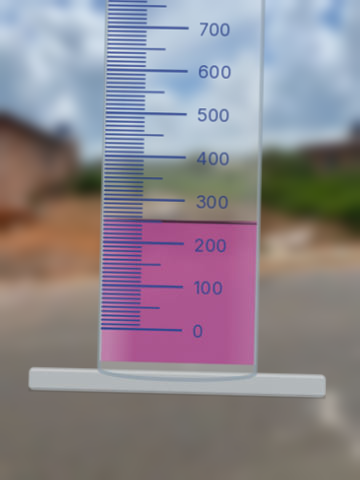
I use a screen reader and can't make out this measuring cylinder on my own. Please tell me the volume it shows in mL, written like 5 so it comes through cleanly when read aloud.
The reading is 250
